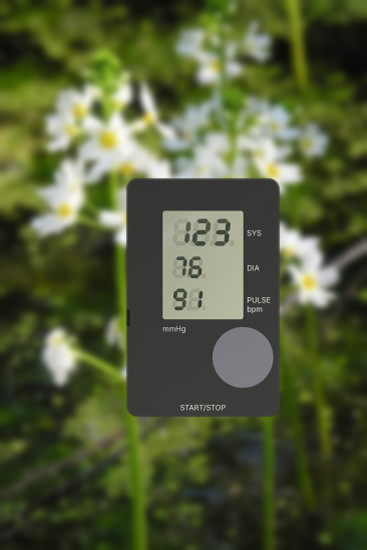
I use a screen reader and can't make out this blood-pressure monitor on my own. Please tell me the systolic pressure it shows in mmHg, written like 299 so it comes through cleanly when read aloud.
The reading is 123
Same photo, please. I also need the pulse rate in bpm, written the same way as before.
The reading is 91
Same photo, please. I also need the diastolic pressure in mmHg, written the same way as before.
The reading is 76
